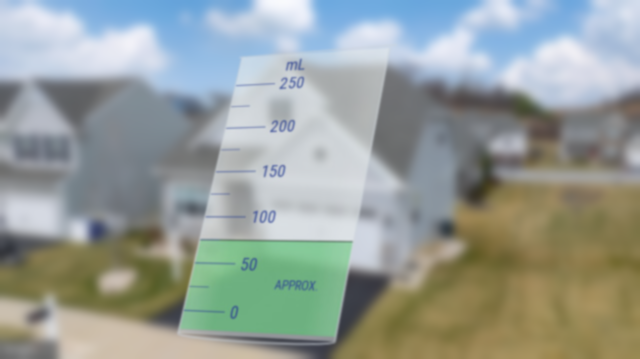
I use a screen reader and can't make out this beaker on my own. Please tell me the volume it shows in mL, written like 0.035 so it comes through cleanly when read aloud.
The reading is 75
